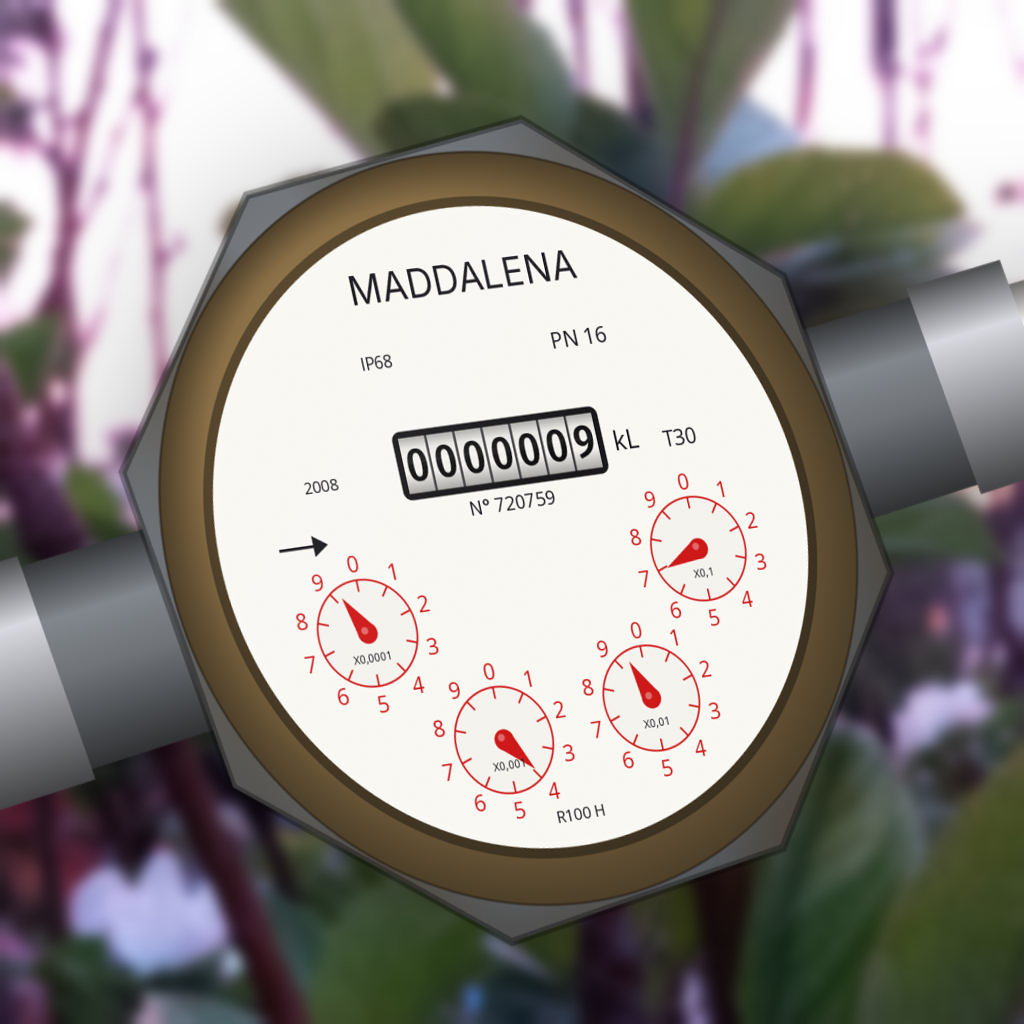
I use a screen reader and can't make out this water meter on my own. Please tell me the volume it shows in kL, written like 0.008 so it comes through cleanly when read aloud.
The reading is 9.6939
